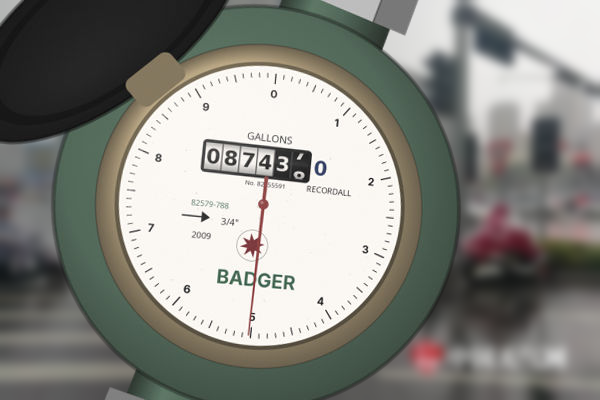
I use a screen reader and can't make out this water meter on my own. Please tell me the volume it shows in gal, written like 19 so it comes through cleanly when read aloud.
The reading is 874375.0
